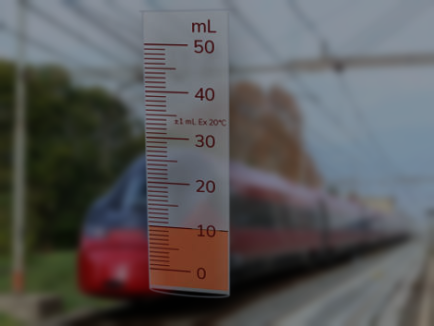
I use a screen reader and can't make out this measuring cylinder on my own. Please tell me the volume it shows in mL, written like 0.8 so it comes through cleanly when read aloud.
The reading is 10
